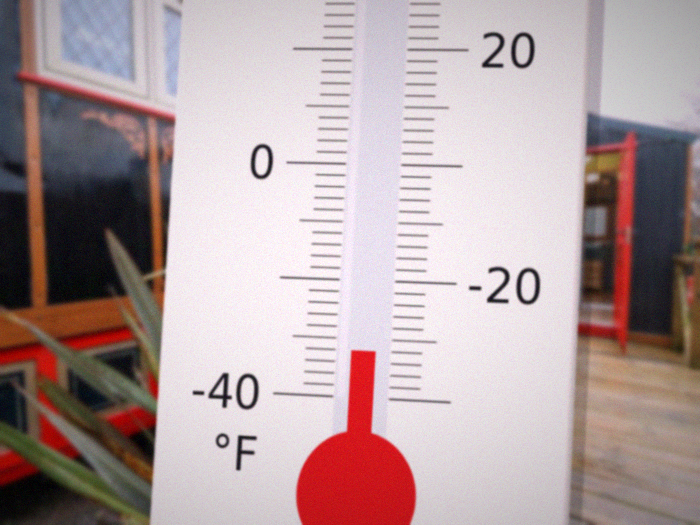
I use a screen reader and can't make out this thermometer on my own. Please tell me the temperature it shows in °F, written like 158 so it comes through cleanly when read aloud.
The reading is -32
